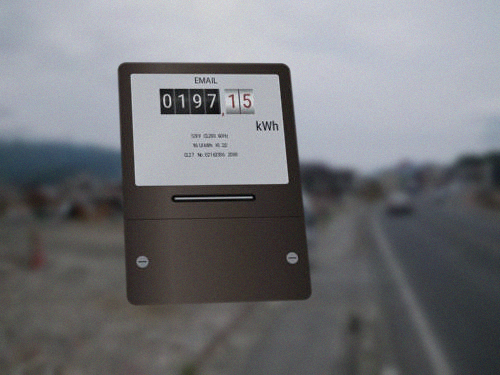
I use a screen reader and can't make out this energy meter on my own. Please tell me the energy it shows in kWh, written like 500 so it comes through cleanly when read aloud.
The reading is 197.15
